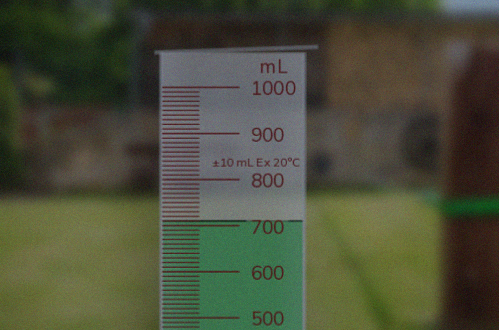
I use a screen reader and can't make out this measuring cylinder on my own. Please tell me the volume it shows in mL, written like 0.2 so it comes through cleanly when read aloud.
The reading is 710
